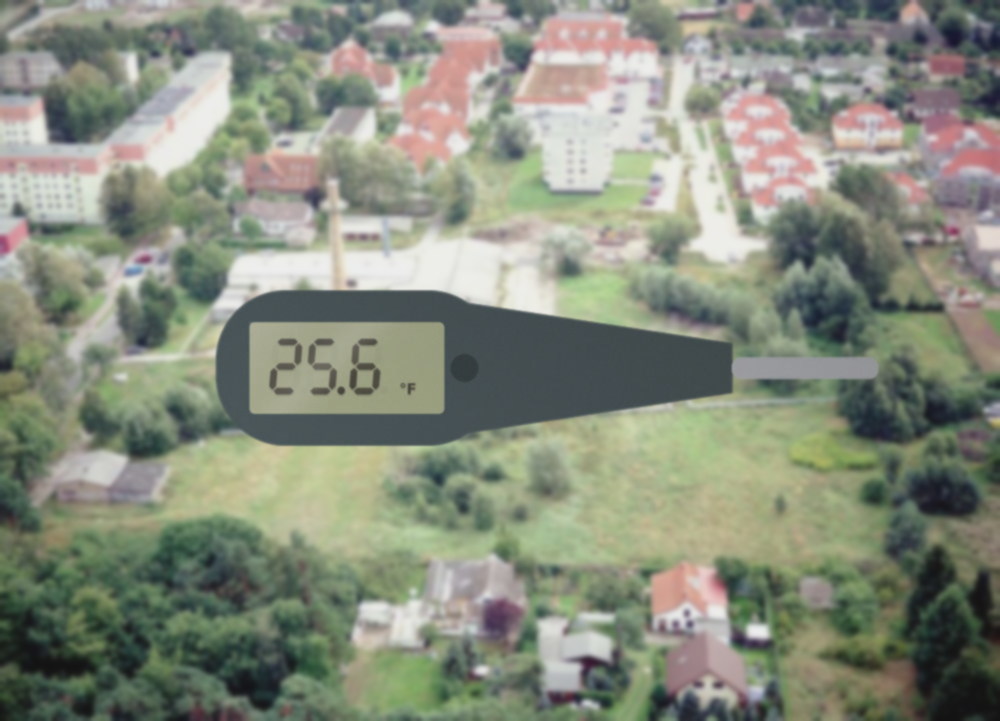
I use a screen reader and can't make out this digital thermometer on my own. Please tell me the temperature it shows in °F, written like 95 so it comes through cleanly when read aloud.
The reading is 25.6
